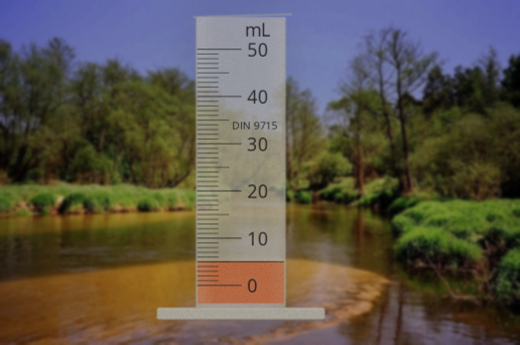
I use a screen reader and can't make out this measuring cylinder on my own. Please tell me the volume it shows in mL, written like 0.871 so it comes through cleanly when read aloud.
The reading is 5
